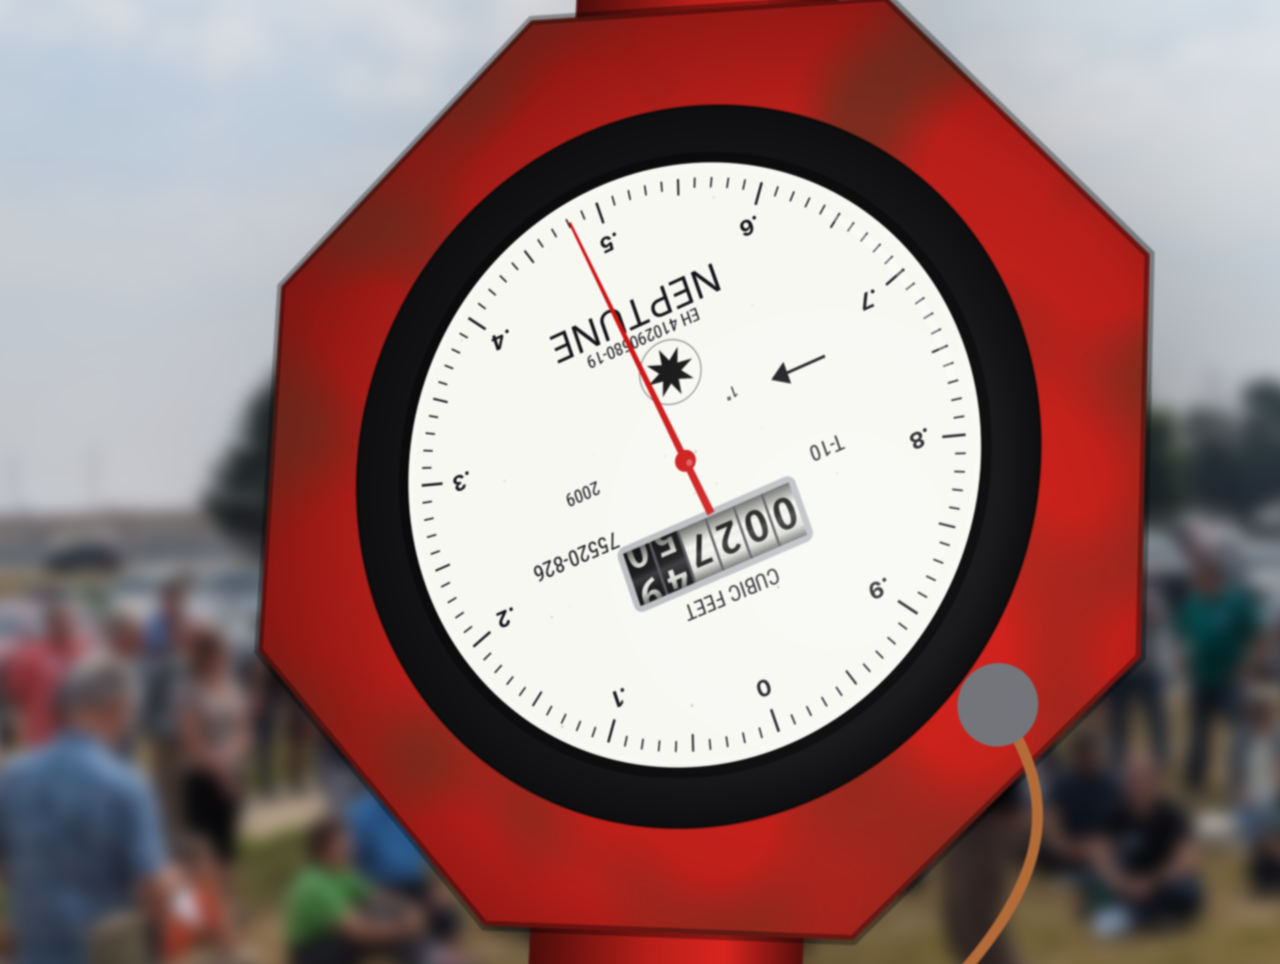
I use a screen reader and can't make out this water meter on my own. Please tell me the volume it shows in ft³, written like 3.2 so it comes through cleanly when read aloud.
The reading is 2749.48
